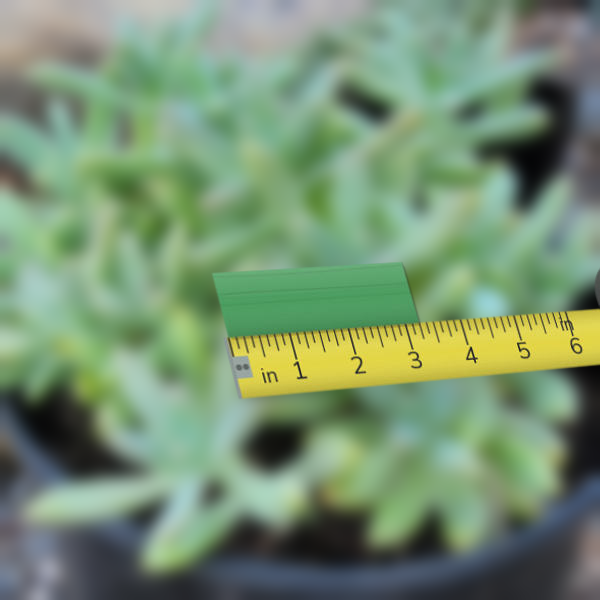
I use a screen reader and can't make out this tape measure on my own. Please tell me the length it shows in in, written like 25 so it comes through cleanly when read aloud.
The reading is 3.25
